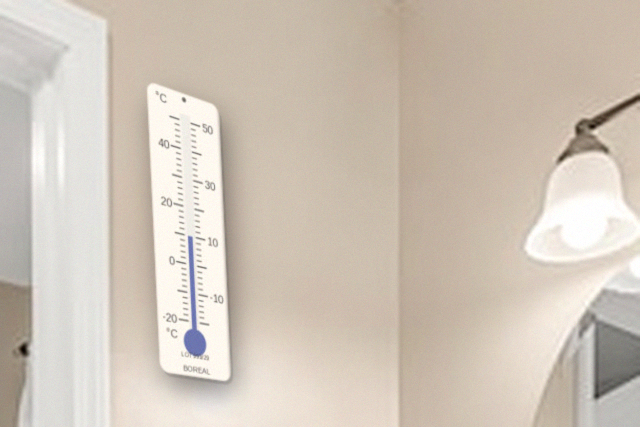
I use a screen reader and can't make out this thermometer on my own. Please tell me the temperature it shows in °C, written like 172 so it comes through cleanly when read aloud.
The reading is 10
